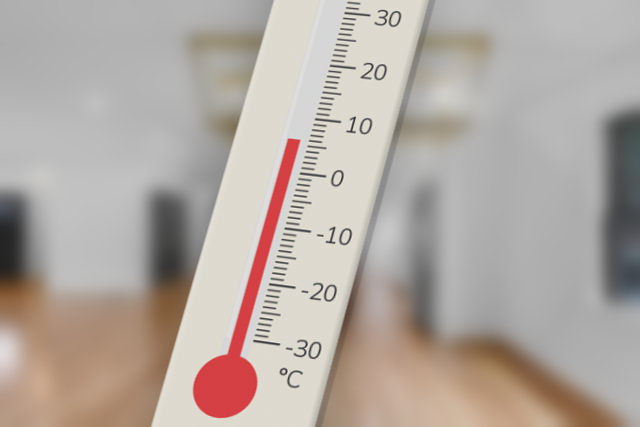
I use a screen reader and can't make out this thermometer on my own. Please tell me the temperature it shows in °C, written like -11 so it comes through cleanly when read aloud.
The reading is 6
